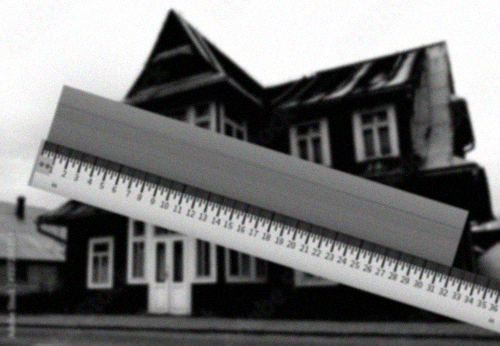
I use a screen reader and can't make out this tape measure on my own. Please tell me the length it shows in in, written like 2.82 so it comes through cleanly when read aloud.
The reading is 32
